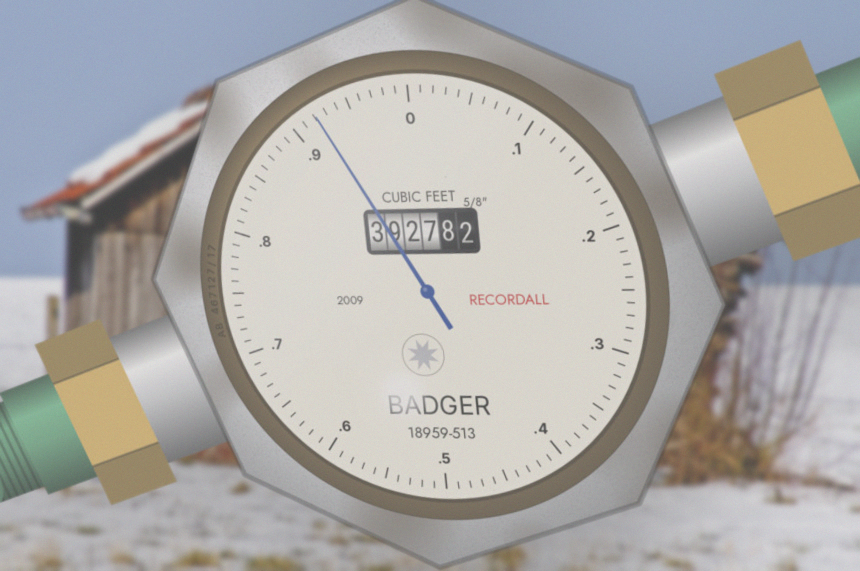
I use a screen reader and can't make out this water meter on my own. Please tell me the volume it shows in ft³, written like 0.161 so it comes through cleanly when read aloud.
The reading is 392781.92
